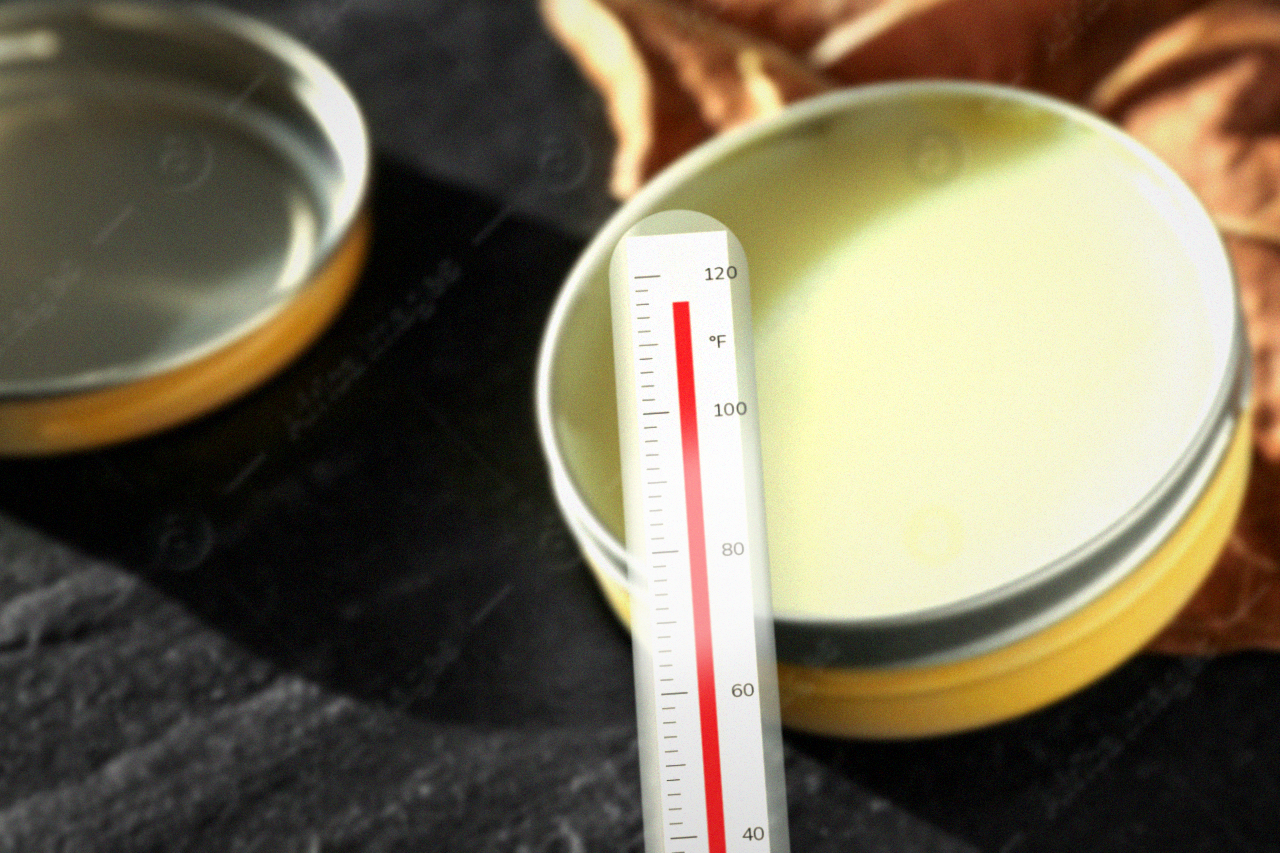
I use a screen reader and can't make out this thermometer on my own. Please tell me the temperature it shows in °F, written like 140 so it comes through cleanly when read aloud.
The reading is 116
